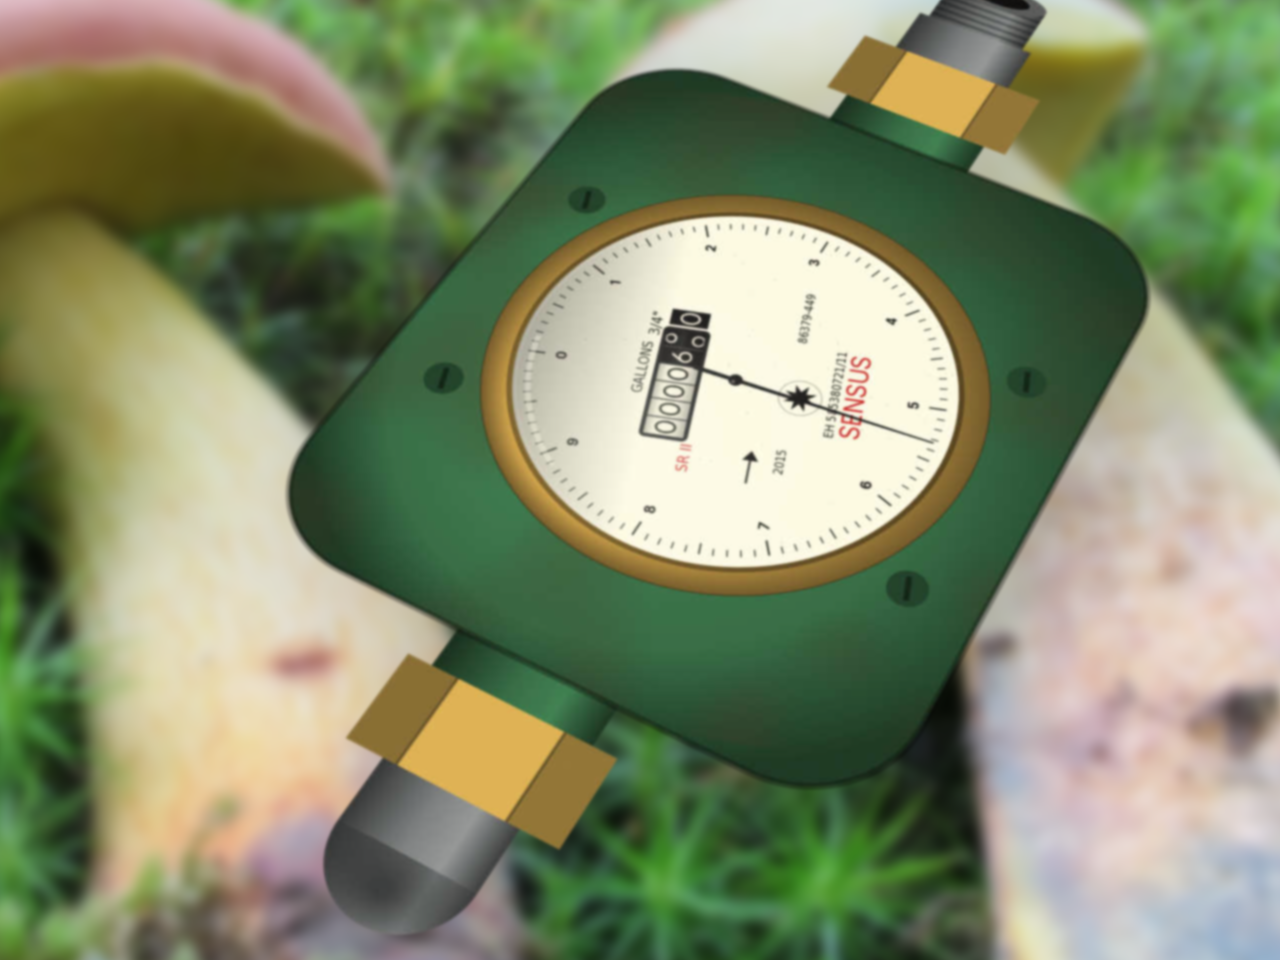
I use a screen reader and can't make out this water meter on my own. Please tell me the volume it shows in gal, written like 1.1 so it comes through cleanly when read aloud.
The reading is 685.3
